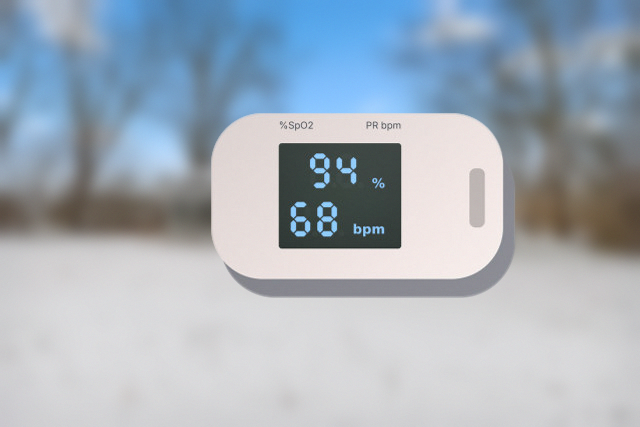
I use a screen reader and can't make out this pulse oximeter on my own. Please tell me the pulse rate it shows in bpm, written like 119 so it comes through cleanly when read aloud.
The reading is 68
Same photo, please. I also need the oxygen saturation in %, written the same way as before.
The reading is 94
